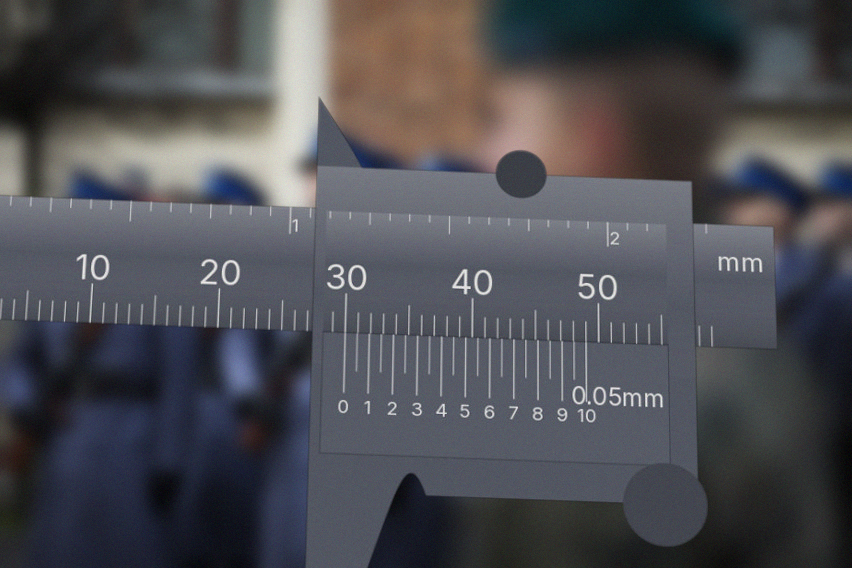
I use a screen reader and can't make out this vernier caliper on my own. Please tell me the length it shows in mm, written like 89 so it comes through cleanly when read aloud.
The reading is 30.0
